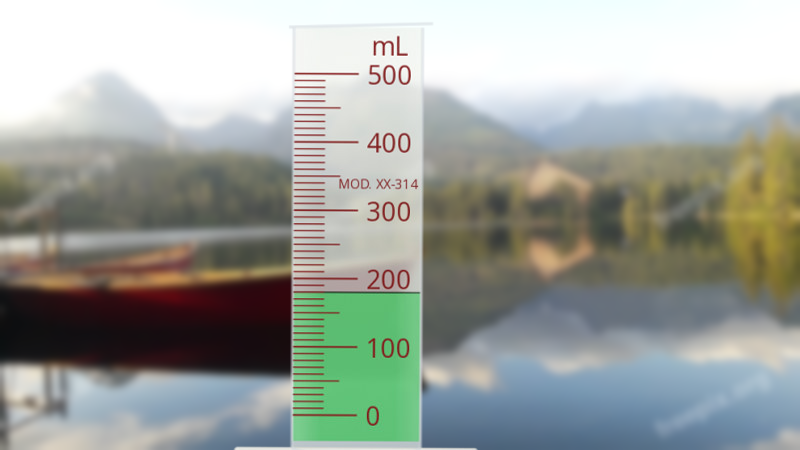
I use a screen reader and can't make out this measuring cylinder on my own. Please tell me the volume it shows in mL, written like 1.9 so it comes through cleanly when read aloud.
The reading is 180
